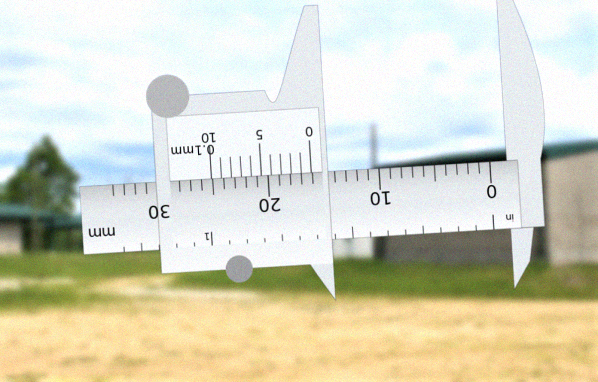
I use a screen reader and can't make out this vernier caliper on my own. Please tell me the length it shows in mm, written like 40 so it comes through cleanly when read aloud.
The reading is 16.1
